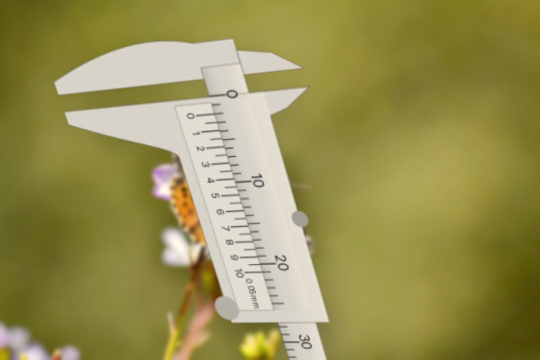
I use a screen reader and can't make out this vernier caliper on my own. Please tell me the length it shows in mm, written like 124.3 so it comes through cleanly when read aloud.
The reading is 2.0
